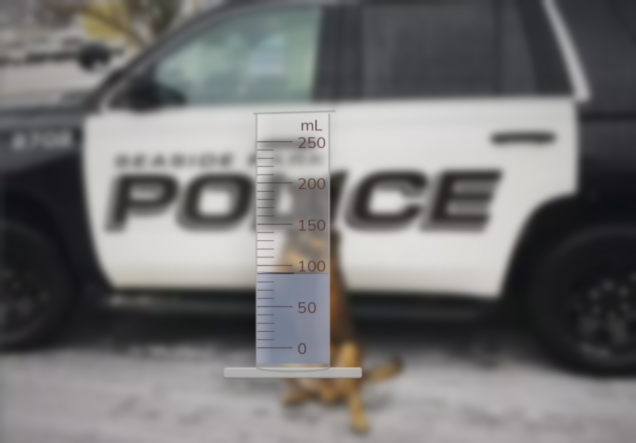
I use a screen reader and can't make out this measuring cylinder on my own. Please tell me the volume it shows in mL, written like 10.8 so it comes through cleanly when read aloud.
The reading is 90
